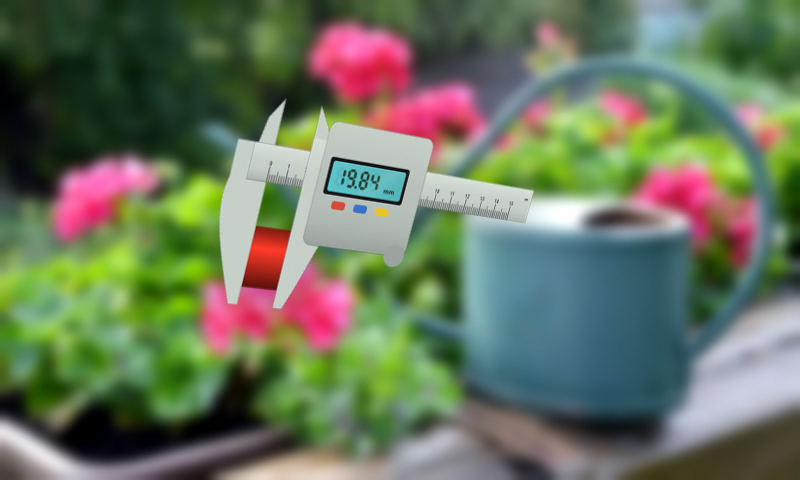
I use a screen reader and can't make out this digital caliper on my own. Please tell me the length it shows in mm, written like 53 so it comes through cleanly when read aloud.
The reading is 19.84
